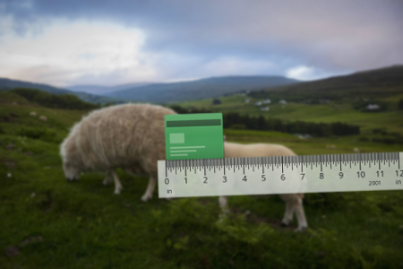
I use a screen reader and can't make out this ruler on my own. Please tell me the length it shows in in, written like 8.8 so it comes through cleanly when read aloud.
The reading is 3
